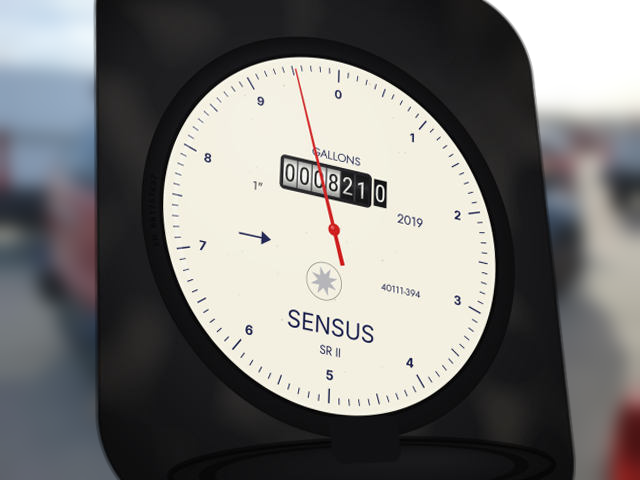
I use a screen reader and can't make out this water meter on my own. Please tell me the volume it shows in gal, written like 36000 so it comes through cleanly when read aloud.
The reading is 8209.5
